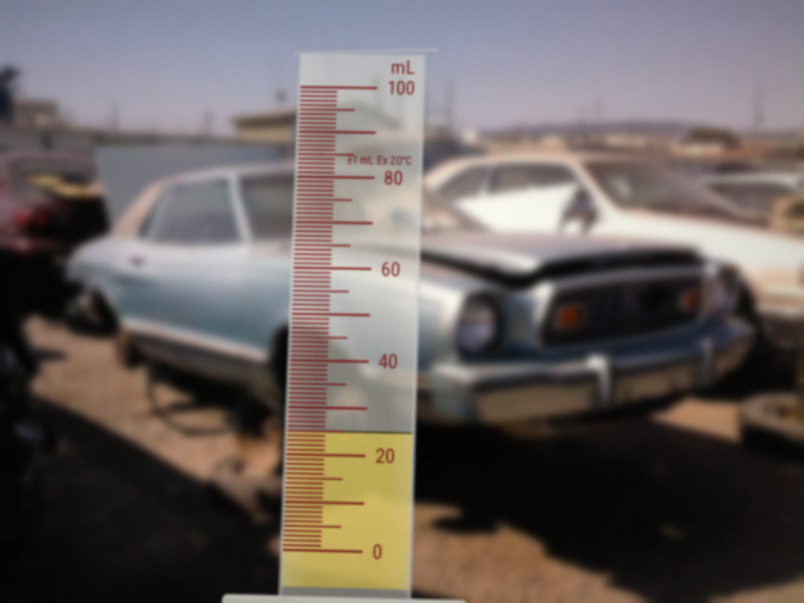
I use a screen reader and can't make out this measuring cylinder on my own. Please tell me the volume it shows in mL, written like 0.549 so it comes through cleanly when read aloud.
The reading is 25
